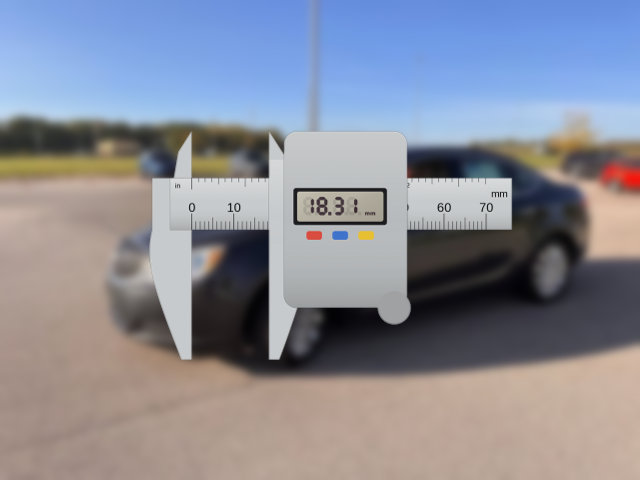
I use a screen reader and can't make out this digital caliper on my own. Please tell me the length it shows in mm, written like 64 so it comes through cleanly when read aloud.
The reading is 18.31
